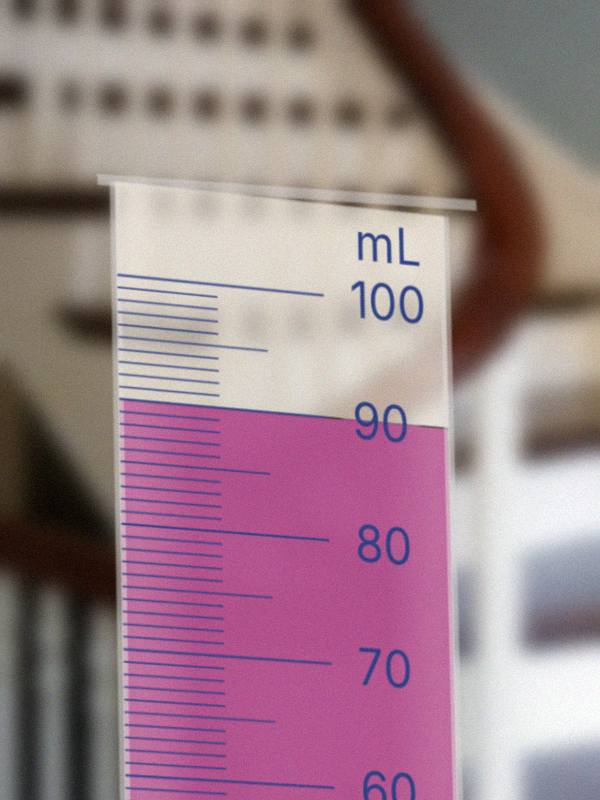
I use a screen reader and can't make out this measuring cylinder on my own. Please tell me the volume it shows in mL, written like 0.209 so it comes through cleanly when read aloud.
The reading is 90
